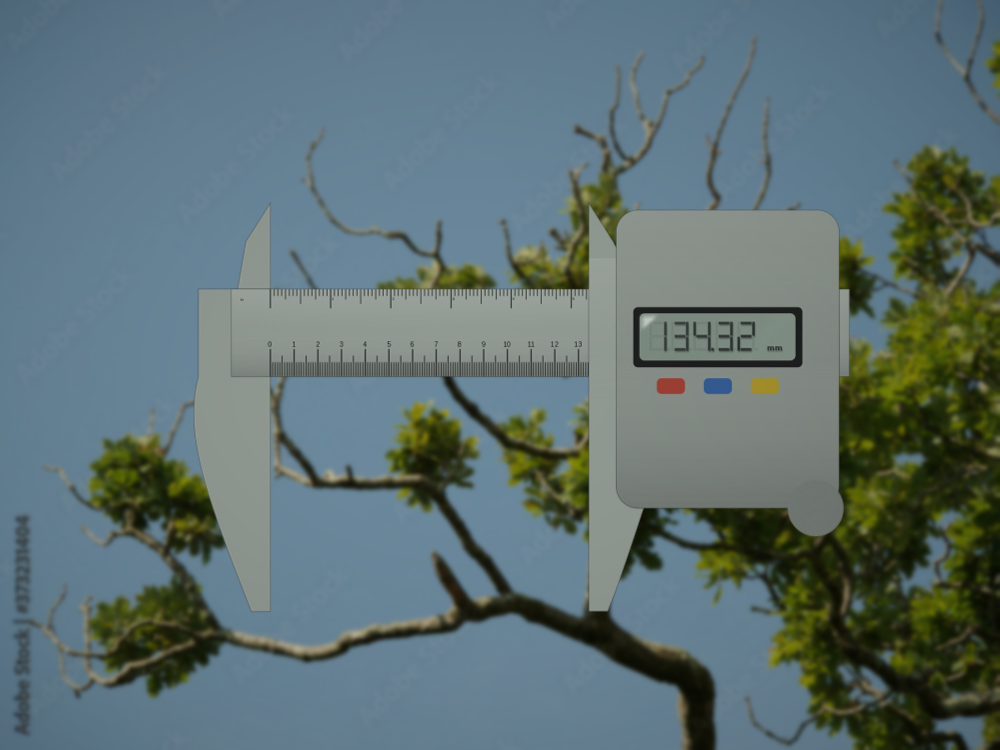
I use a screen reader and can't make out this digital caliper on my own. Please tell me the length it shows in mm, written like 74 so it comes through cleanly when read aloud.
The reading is 134.32
